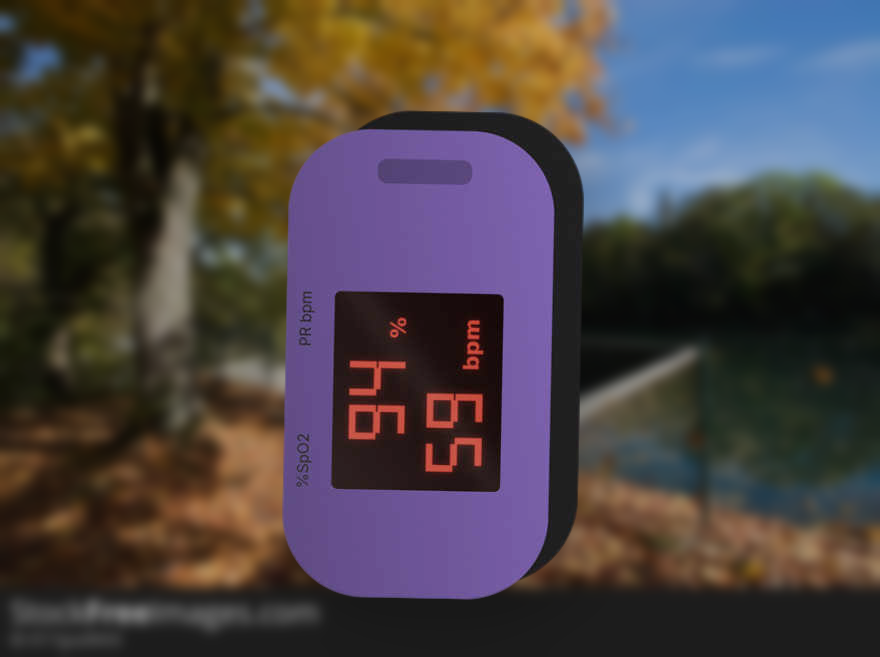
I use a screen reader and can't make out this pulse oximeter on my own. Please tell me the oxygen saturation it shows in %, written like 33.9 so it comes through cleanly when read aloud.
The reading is 94
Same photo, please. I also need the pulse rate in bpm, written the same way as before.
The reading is 59
